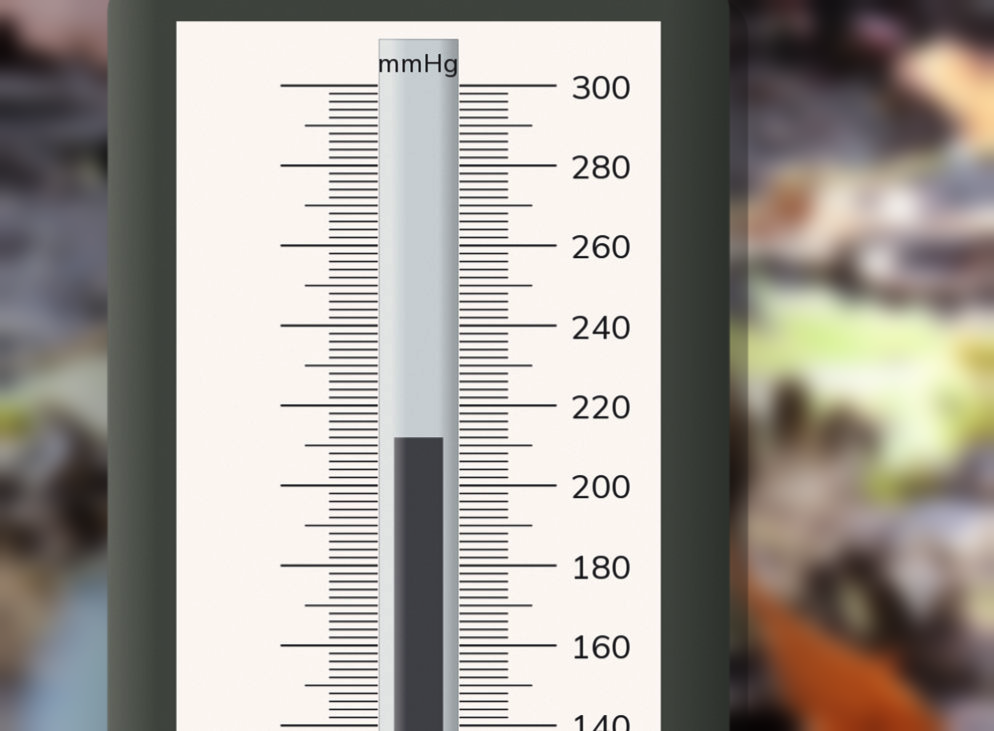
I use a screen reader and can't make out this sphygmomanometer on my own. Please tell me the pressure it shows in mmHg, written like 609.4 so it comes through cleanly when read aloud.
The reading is 212
